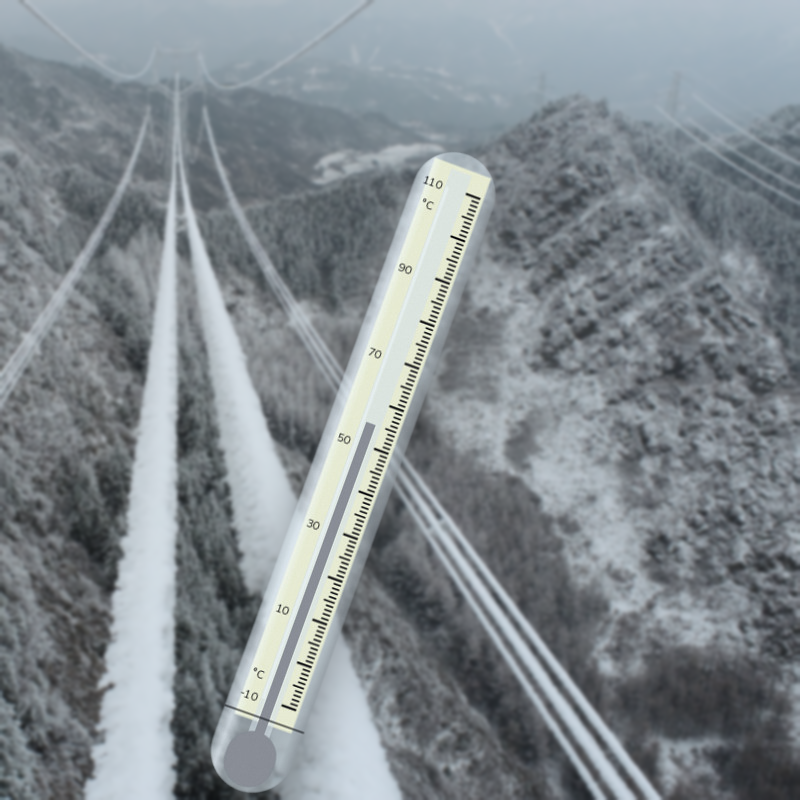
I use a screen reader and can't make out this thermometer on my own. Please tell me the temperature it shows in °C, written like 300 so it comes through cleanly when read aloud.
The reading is 55
